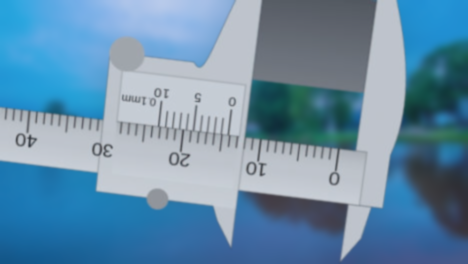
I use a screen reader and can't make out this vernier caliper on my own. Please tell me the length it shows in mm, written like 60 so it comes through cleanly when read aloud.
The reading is 14.2
